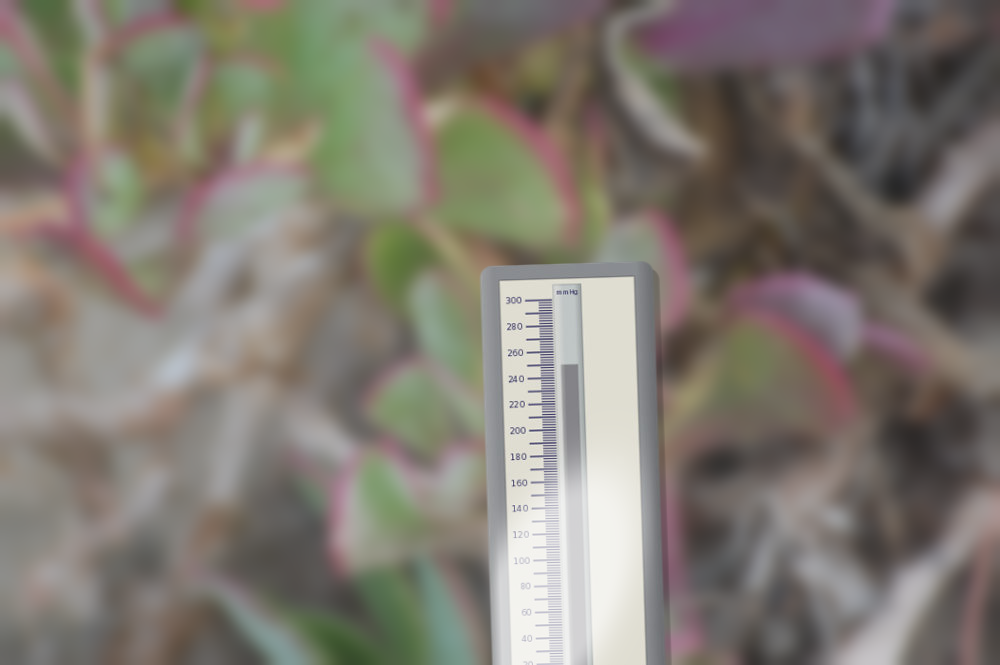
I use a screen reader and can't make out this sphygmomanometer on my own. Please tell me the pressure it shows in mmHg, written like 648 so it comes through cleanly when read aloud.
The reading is 250
